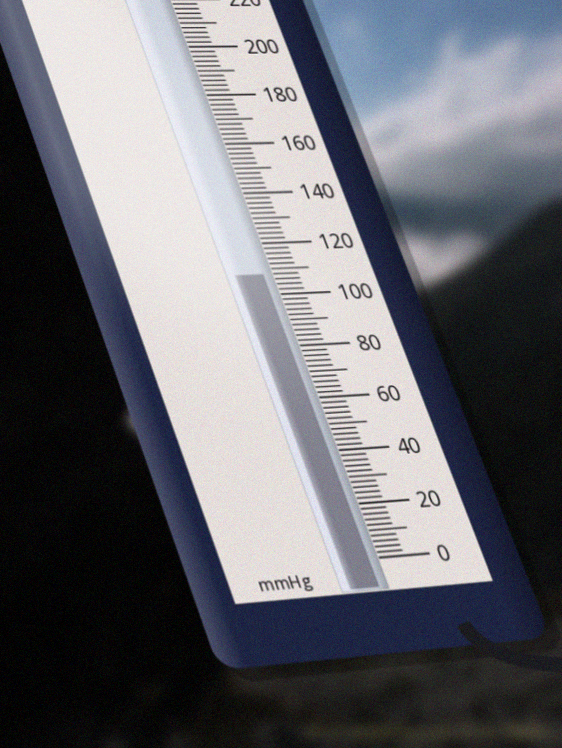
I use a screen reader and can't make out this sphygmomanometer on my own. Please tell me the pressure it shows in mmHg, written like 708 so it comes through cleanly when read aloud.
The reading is 108
